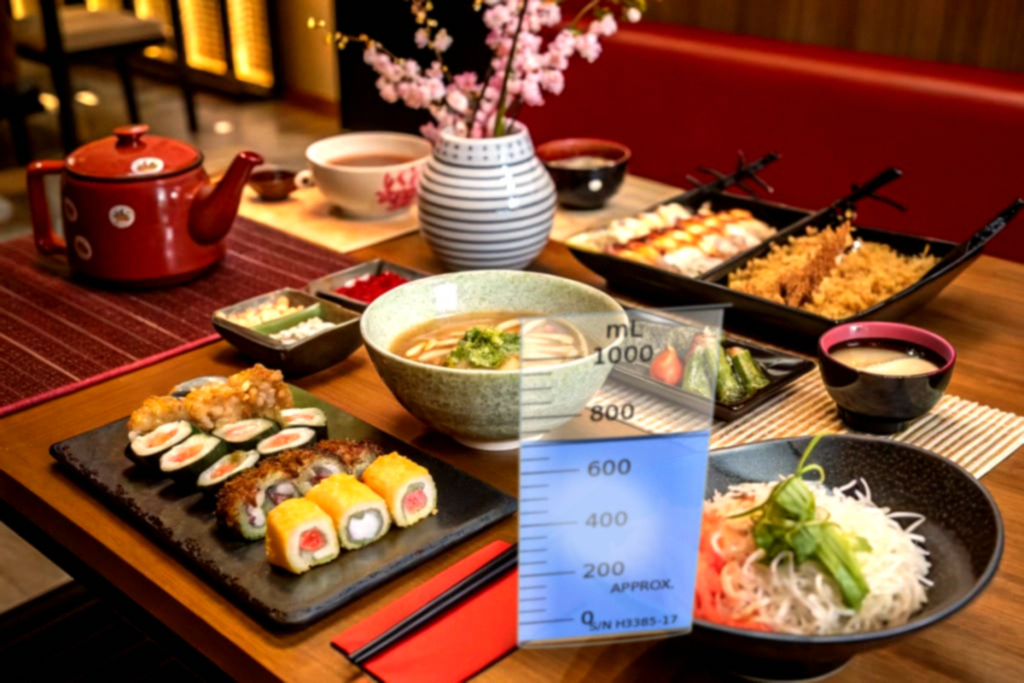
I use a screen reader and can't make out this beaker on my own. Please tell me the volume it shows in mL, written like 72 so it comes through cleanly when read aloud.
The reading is 700
